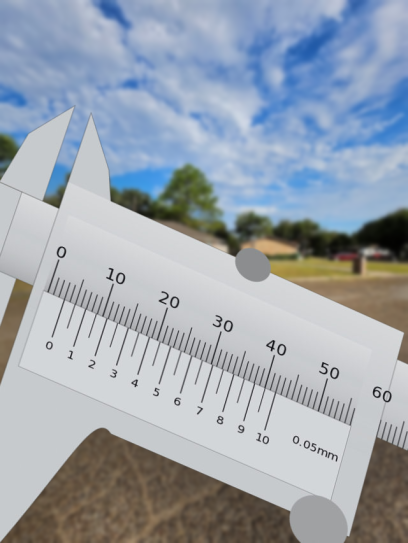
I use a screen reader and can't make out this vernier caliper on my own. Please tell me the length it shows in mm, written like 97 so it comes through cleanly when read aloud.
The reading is 3.0
